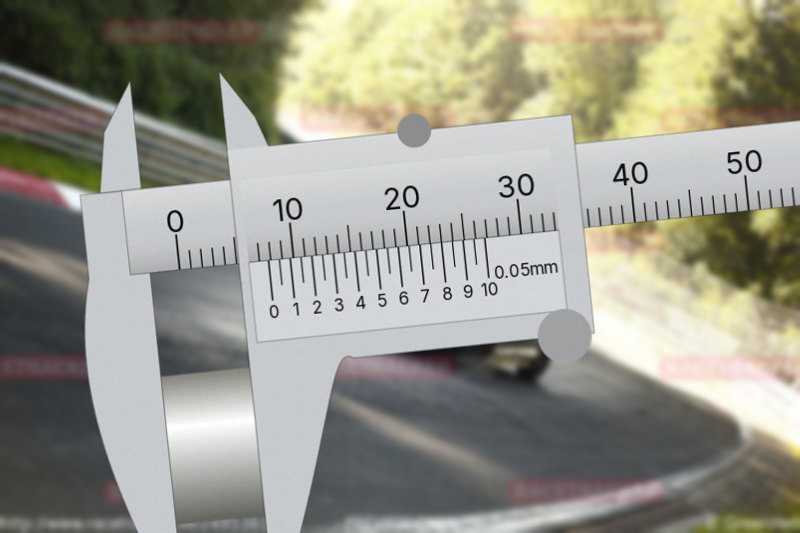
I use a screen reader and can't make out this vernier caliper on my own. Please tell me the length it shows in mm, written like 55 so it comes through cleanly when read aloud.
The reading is 7.8
